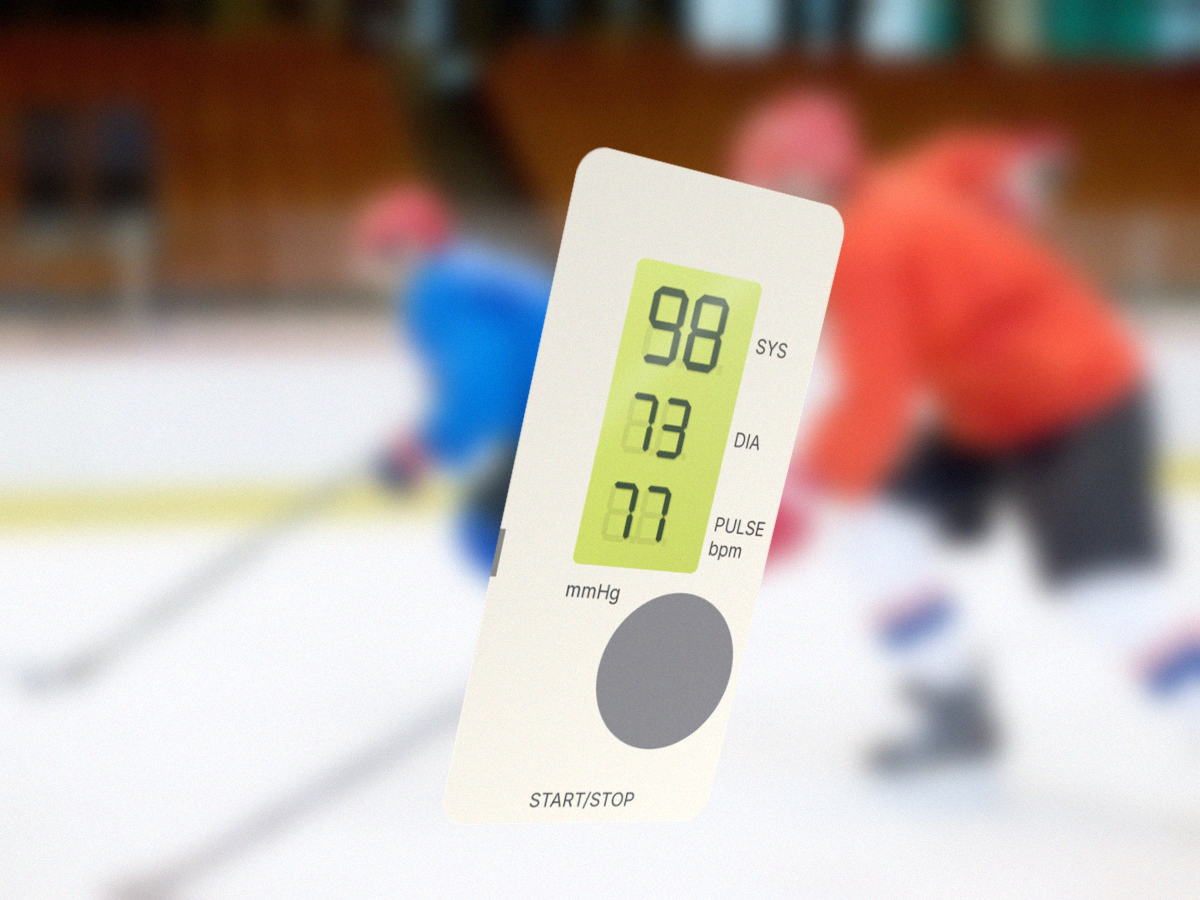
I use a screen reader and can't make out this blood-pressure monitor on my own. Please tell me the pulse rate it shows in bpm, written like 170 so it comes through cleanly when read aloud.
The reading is 77
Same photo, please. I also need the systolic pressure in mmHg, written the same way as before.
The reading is 98
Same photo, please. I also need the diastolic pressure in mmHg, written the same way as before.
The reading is 73
